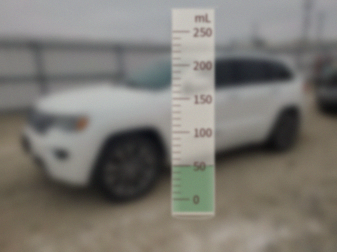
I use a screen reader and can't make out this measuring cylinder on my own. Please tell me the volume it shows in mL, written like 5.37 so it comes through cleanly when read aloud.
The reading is 50
